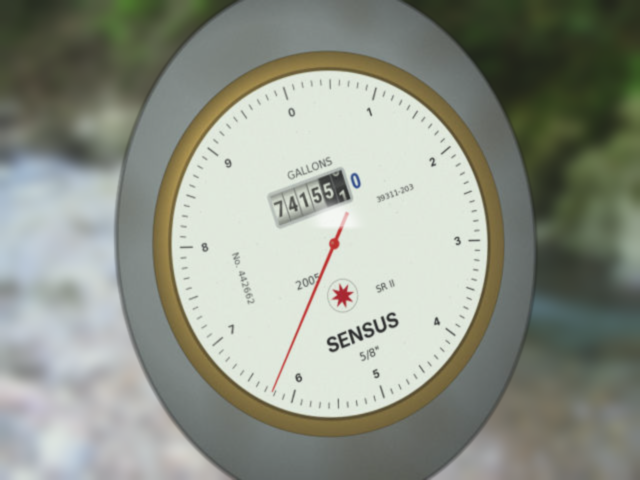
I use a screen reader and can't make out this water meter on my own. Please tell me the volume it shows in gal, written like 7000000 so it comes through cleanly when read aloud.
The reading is 7415506.2
